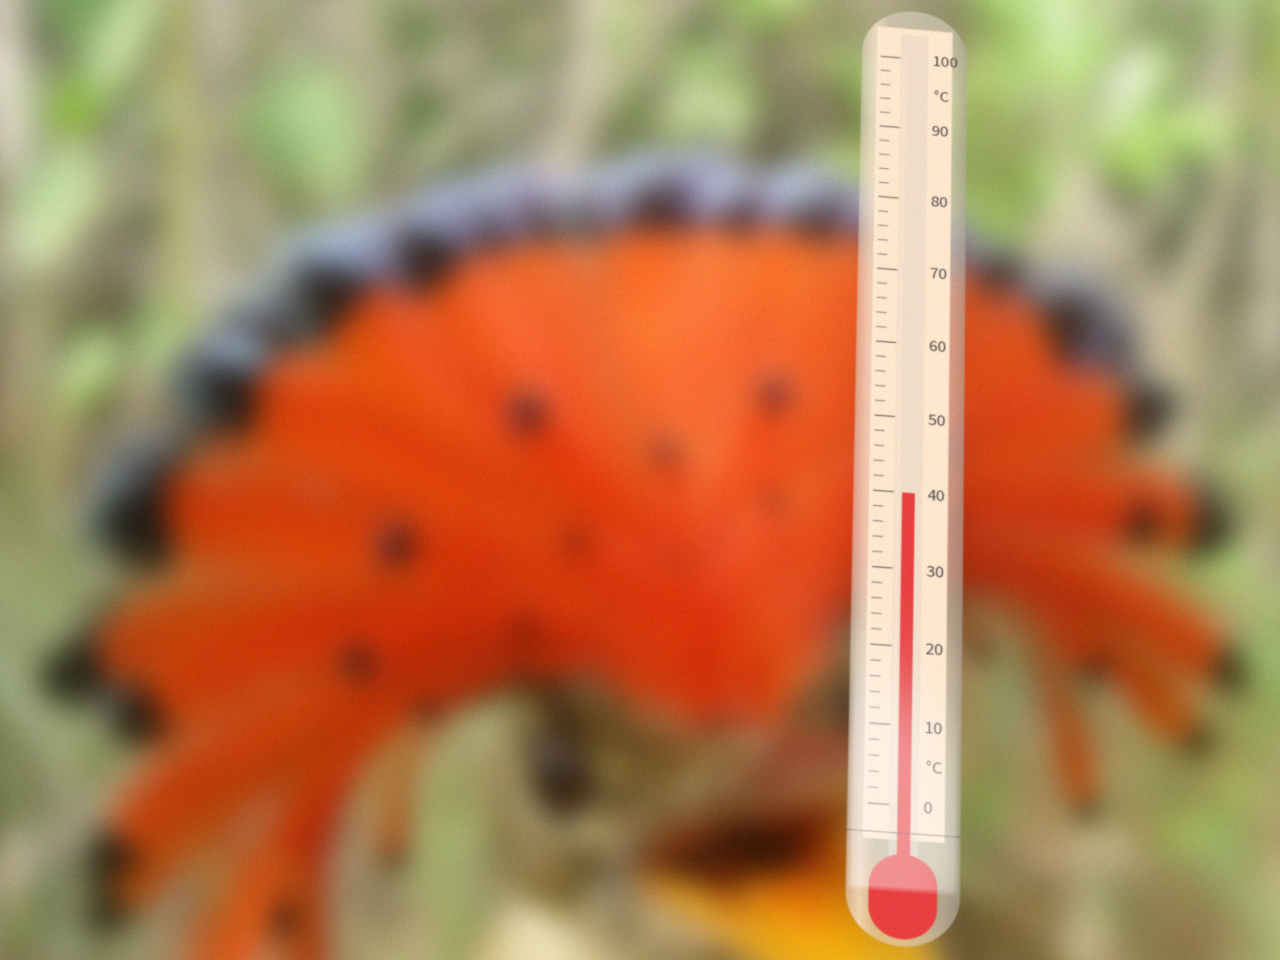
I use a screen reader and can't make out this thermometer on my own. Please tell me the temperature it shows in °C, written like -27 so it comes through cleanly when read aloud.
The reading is 40
